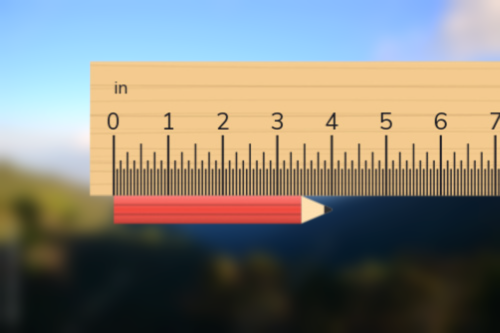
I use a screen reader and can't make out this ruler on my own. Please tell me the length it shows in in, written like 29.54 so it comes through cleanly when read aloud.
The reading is 4
